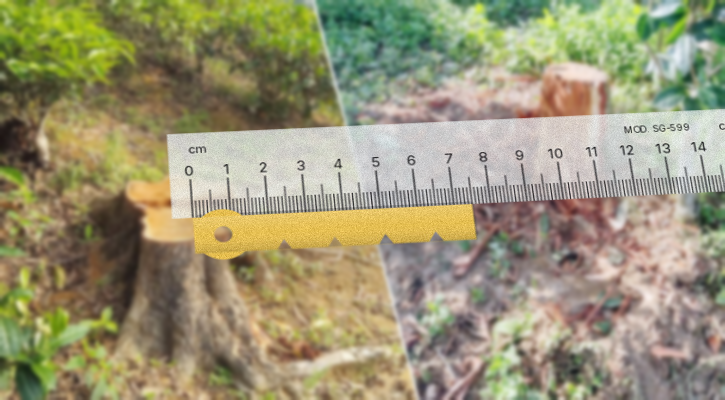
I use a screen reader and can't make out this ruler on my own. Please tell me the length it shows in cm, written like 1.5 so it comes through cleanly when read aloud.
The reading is 7.5
